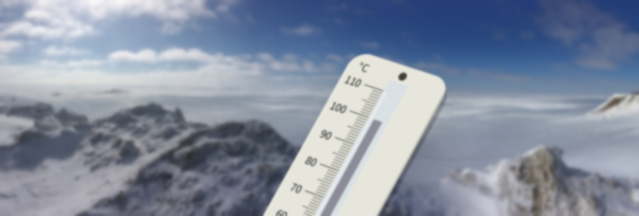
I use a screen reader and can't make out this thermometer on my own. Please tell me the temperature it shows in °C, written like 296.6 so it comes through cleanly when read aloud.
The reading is 100
